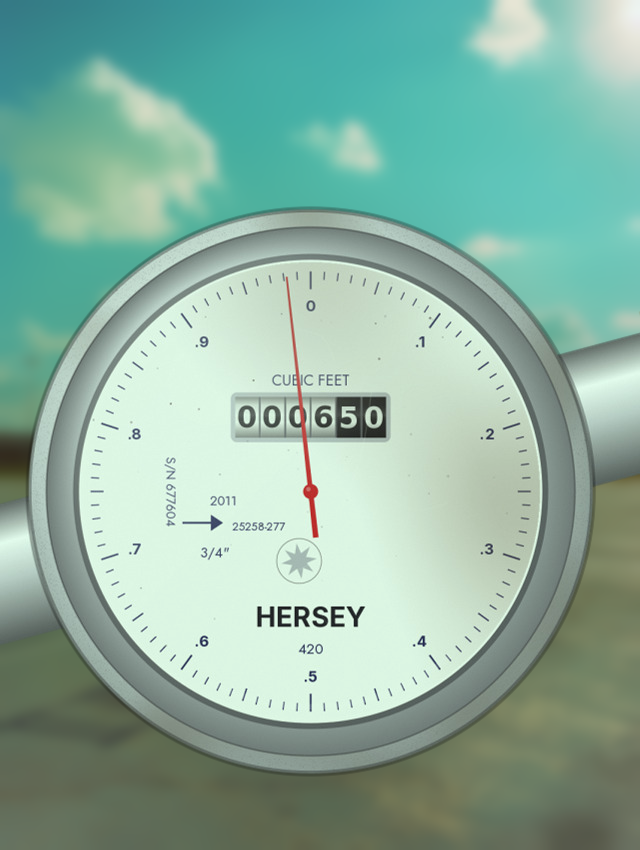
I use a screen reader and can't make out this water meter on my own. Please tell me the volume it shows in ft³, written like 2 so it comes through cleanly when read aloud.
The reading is 649.98
